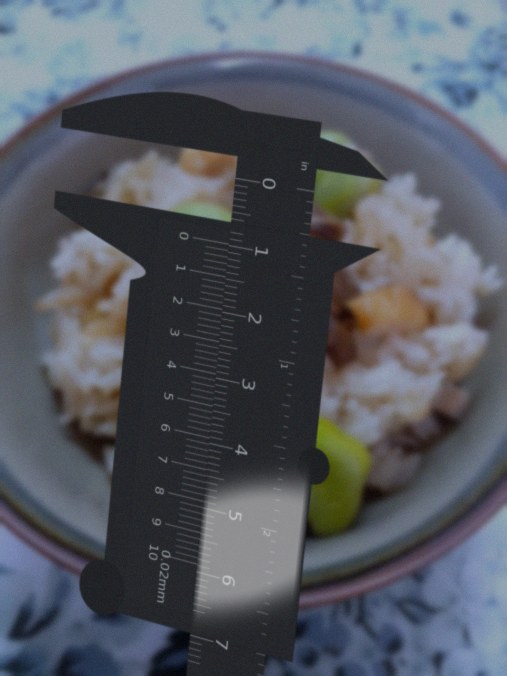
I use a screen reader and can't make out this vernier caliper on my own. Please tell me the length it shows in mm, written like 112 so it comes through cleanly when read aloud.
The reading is 9.8
